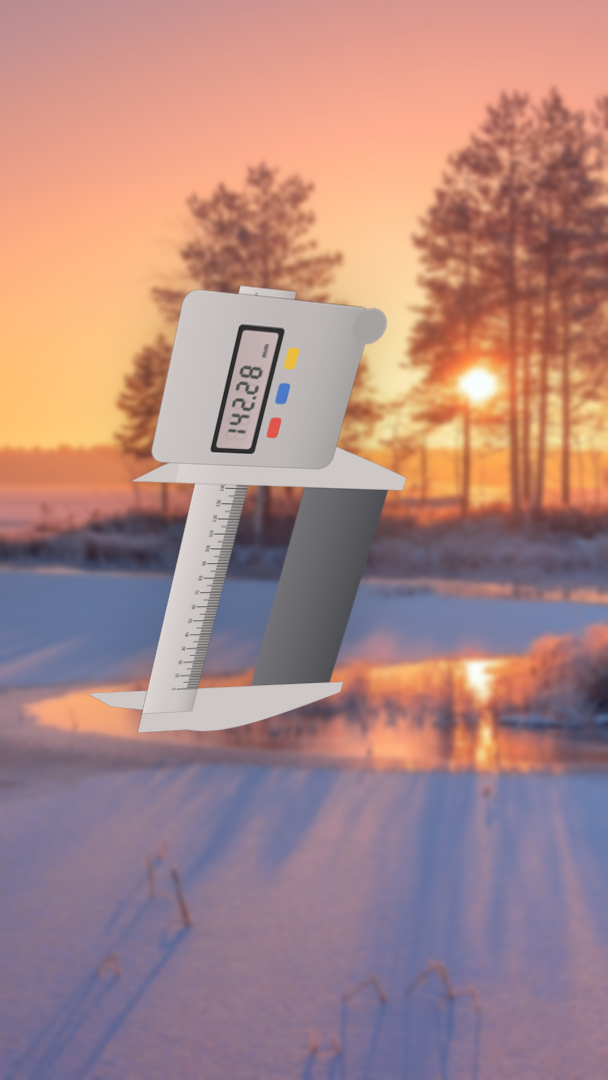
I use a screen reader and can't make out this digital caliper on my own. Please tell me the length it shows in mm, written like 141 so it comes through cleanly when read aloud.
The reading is 142.28
